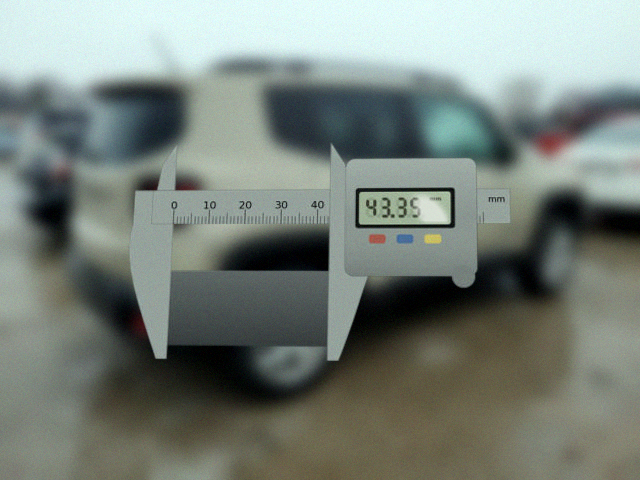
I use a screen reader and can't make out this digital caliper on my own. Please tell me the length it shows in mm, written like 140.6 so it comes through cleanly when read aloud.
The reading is 43.35
